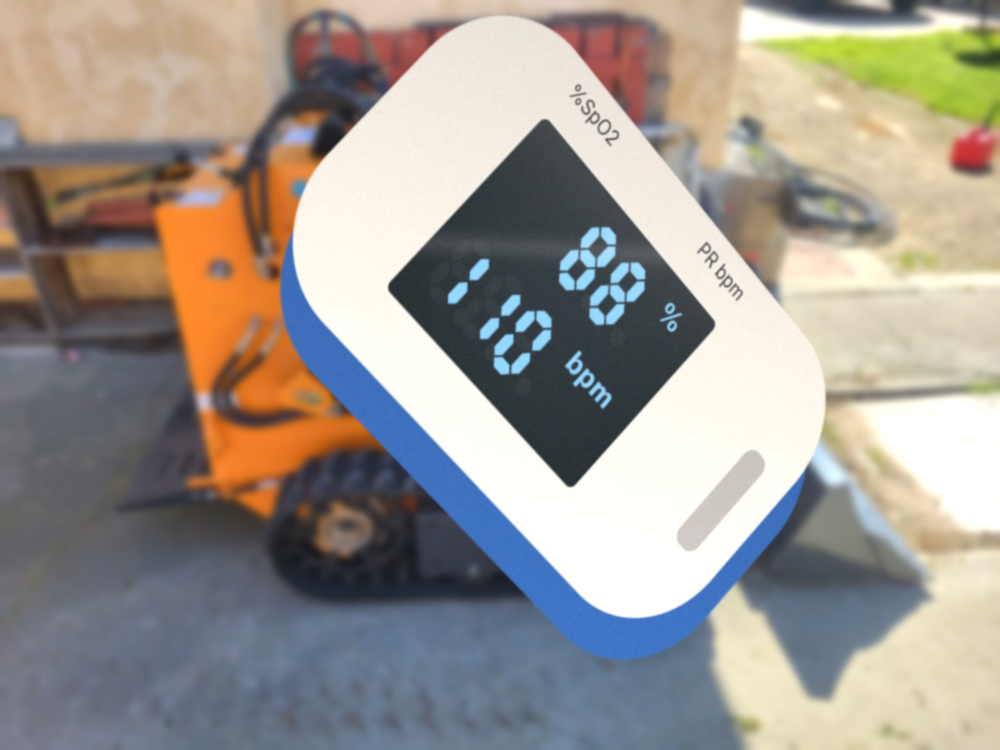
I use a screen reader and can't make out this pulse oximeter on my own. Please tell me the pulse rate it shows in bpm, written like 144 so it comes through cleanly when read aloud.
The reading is 110
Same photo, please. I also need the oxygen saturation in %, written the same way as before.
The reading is 88
